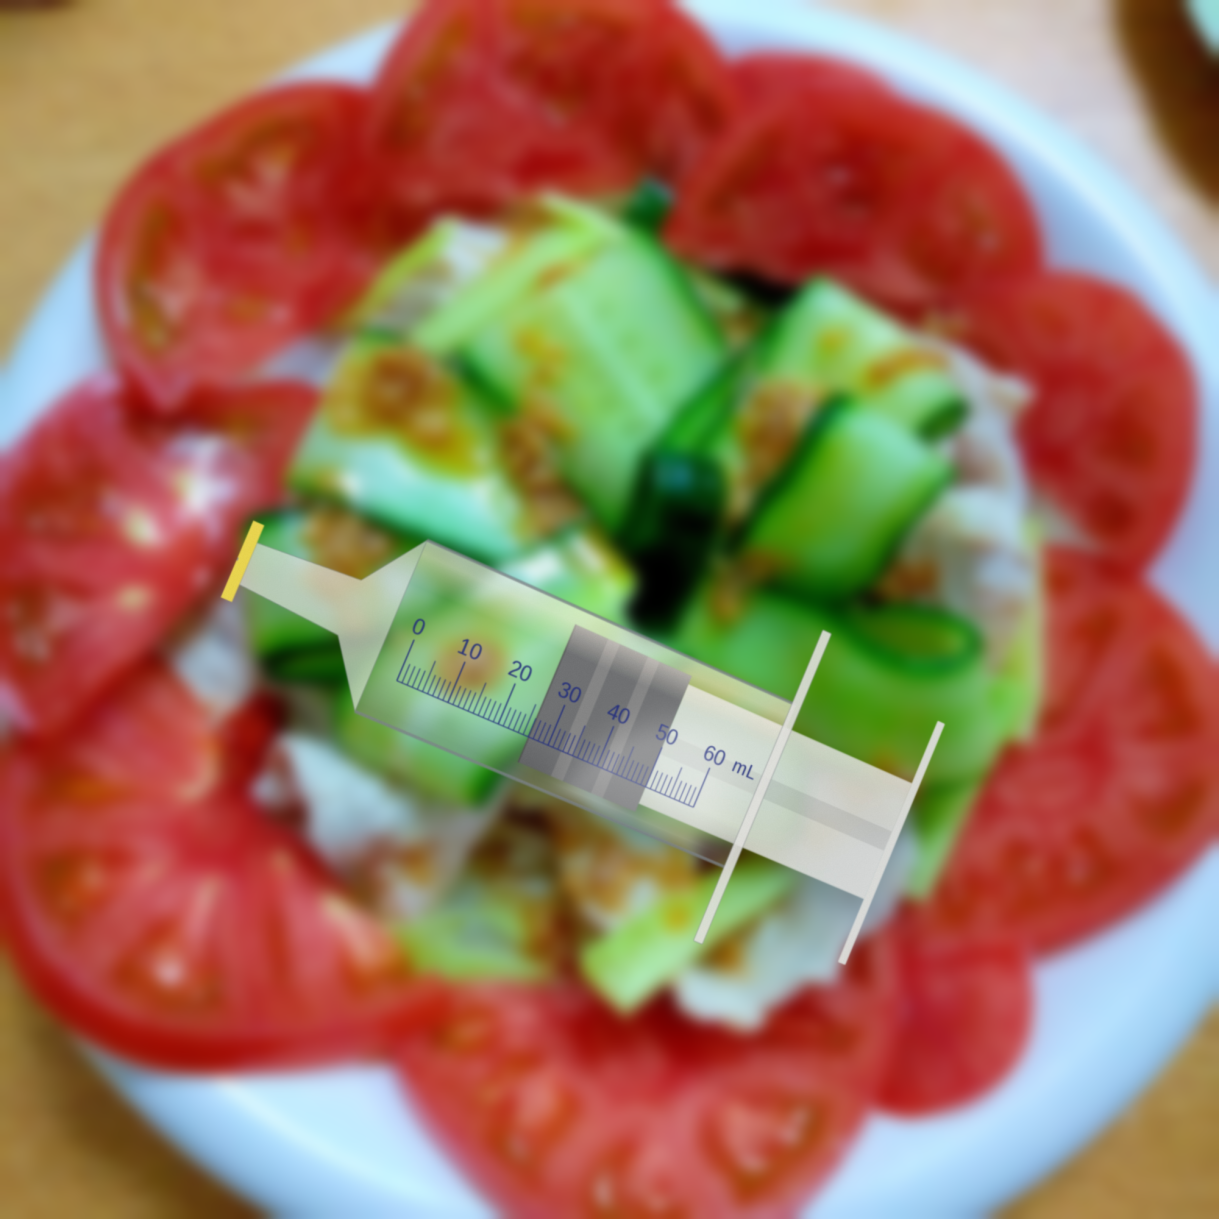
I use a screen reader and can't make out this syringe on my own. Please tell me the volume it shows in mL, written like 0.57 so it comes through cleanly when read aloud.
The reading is 26
